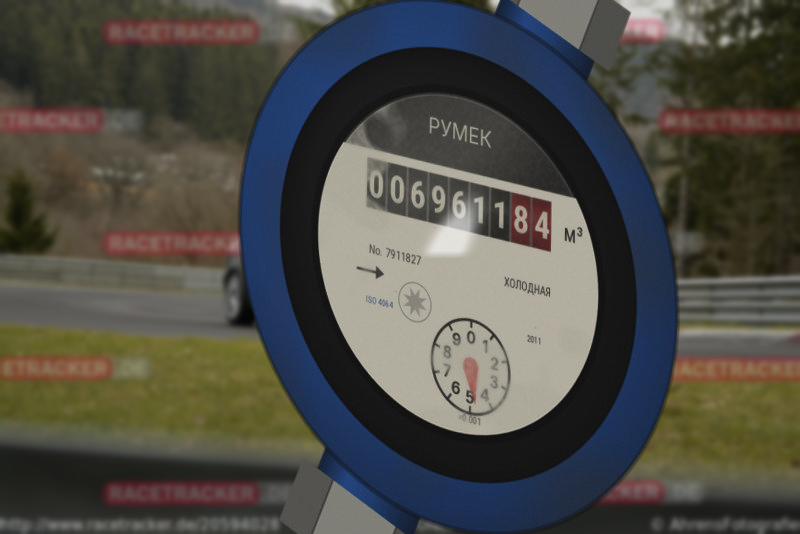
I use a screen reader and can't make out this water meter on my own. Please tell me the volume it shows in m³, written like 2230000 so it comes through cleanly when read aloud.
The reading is 69611.844
